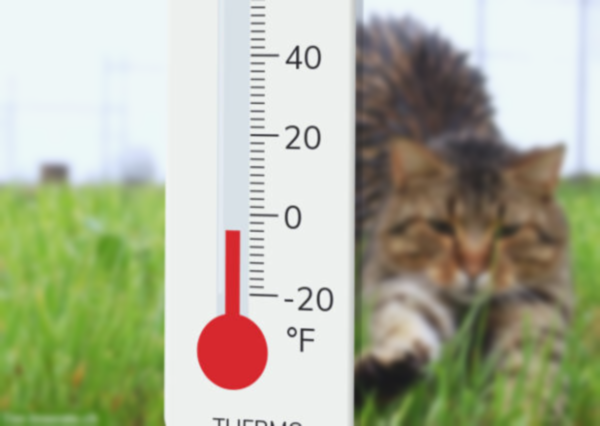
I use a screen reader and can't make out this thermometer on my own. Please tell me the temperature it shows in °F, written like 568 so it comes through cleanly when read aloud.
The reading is -4
